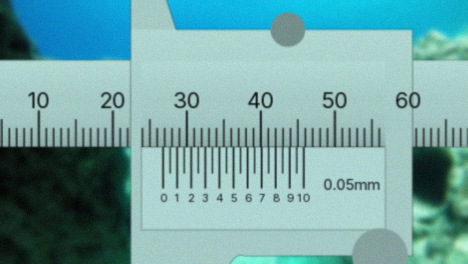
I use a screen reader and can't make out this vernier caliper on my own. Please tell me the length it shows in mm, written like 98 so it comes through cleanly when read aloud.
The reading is 26.8
